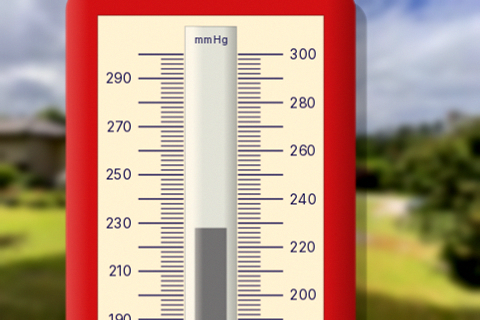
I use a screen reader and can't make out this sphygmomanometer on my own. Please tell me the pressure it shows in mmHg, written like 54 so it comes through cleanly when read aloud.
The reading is 228
